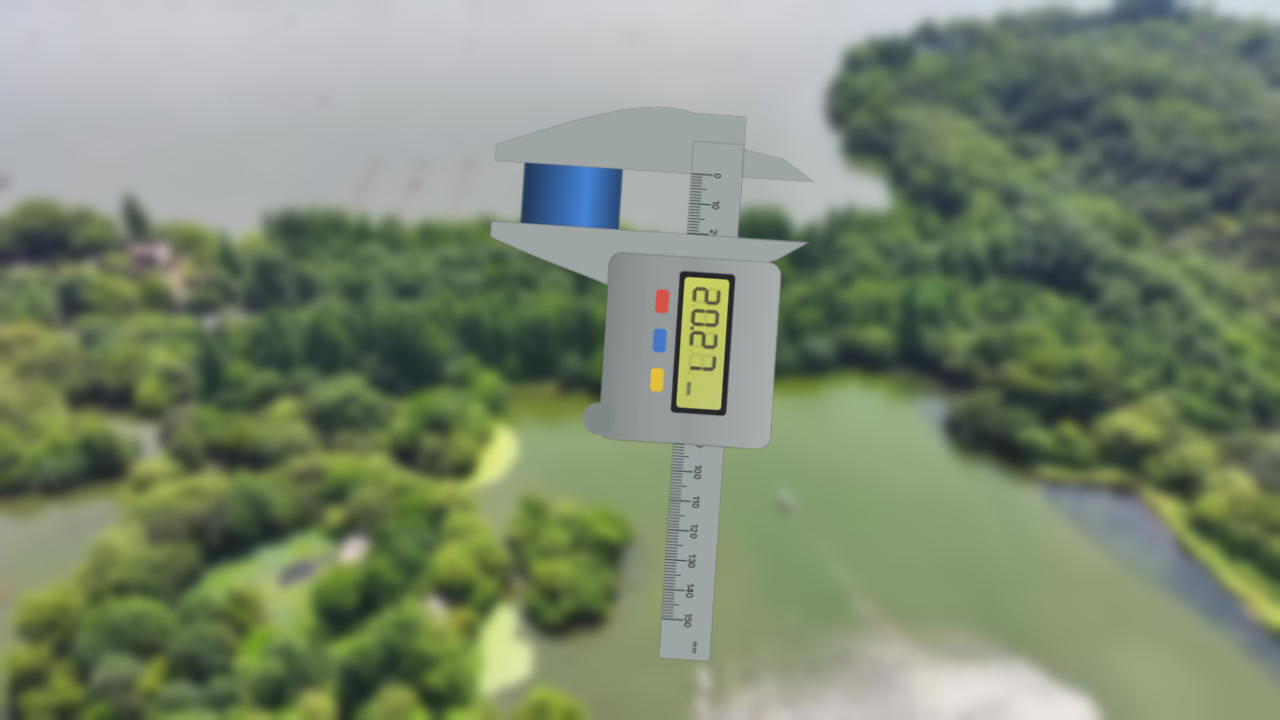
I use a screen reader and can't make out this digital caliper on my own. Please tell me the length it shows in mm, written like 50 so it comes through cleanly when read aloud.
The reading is 20.27
